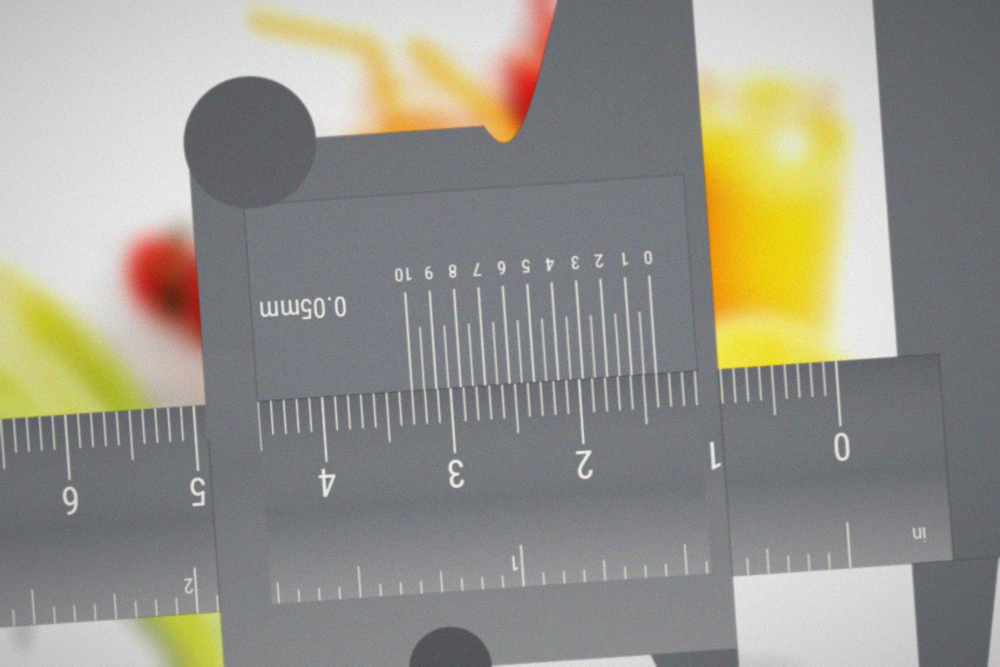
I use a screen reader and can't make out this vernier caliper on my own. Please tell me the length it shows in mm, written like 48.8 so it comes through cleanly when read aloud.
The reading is 14.0
